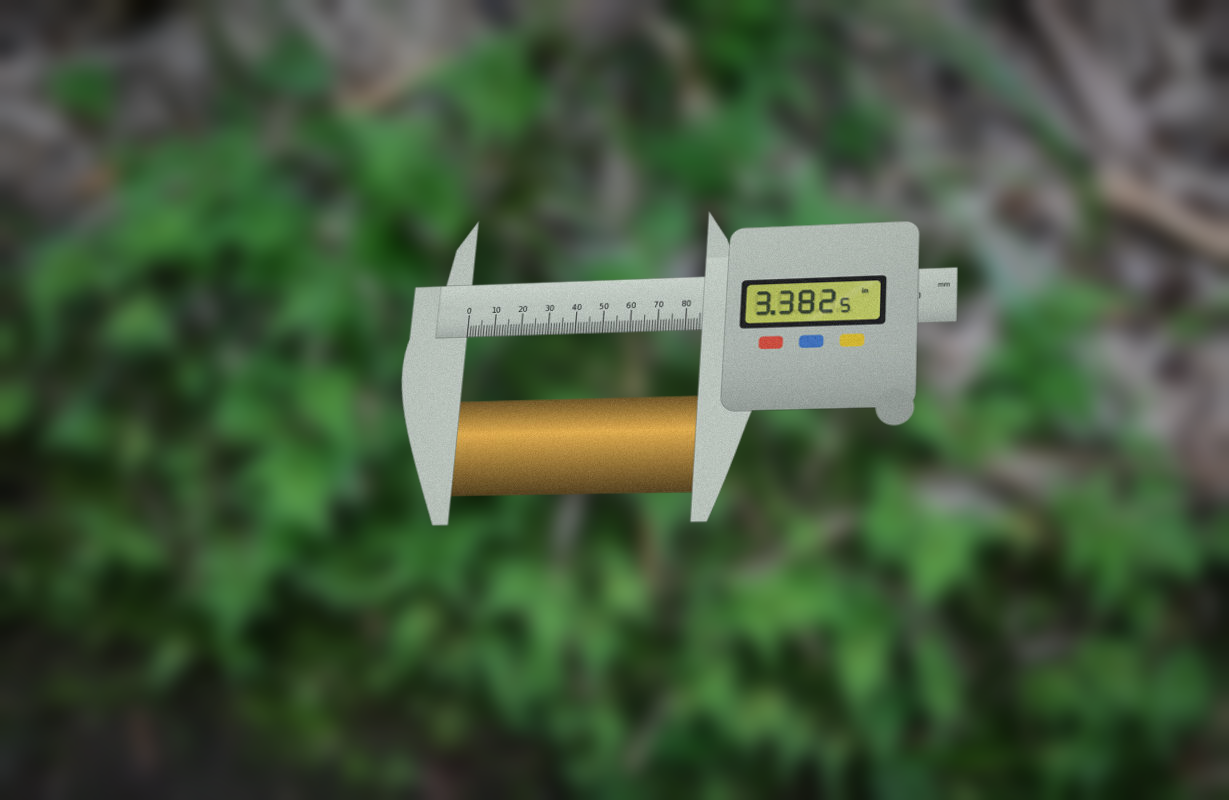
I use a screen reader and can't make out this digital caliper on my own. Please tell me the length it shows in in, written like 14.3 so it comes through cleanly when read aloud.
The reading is 3.3825
